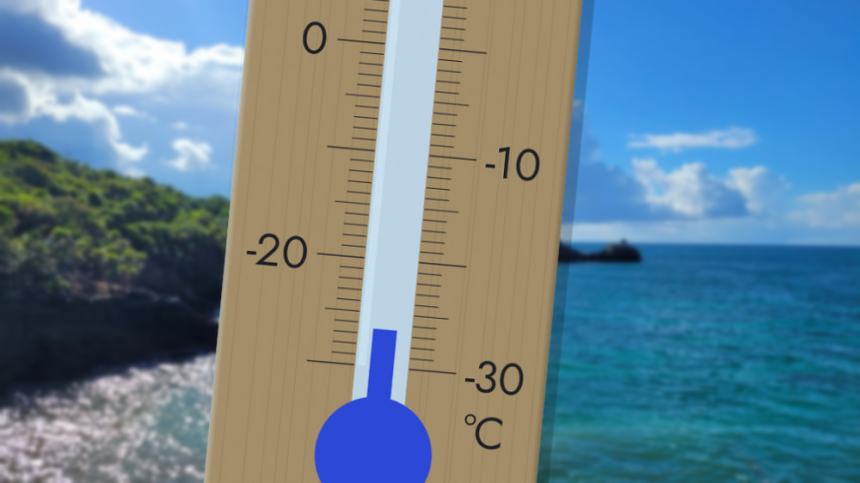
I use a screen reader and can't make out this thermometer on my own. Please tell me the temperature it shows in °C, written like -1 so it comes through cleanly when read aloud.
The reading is -26.5
